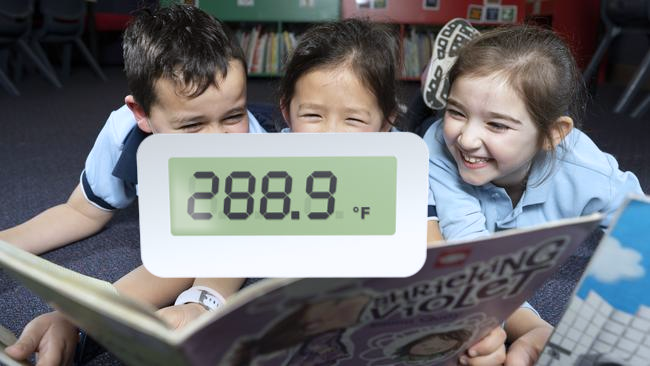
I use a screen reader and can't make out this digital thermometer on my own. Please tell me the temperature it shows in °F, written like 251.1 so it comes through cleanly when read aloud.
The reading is 288.9
